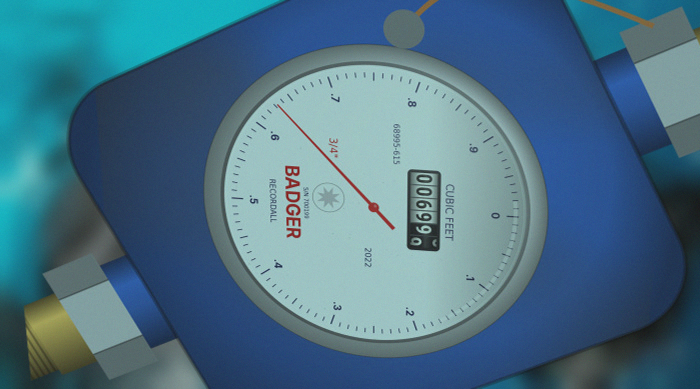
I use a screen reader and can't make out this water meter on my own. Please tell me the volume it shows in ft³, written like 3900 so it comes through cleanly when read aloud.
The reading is 6998.63
